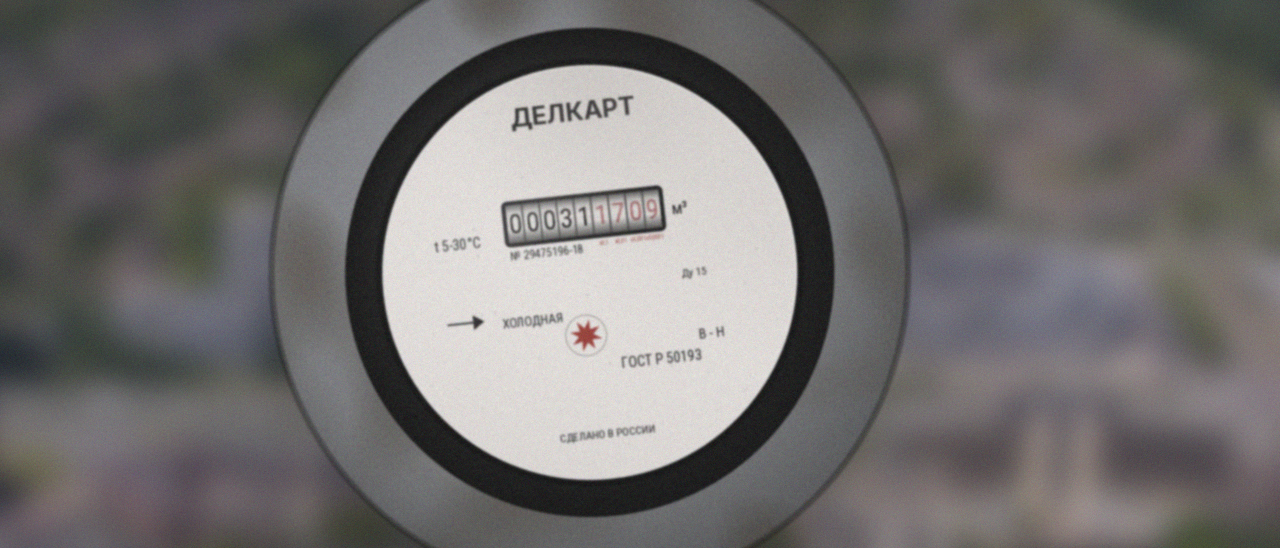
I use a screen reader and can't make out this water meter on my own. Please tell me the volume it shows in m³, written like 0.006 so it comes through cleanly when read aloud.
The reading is 31.1709
